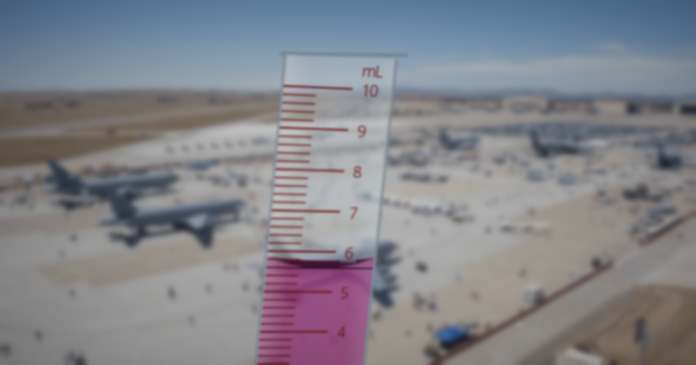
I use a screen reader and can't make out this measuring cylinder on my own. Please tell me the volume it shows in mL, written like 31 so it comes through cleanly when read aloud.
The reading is 5.6
